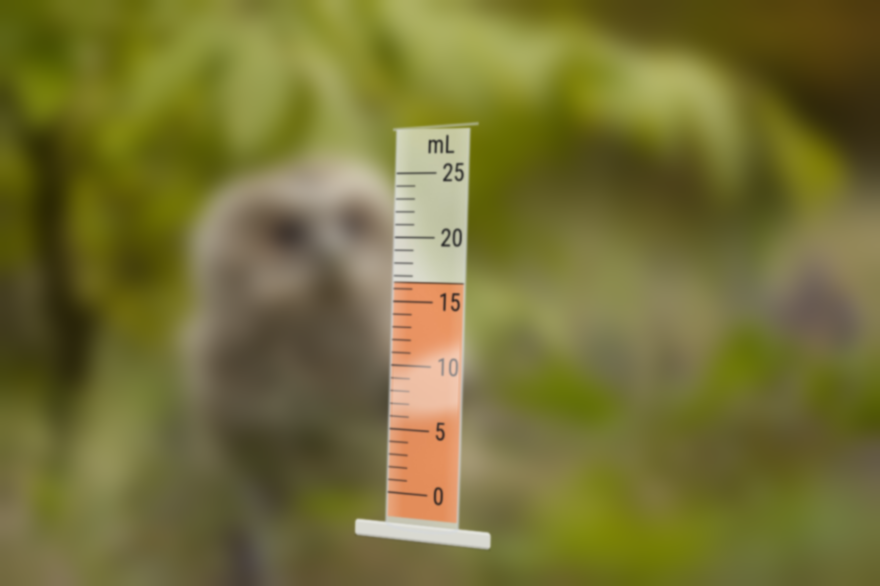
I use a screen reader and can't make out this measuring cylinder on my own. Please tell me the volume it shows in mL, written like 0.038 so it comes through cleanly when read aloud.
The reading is 16.5
